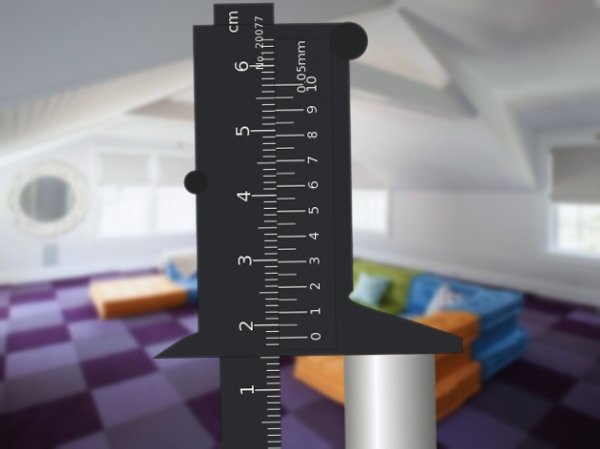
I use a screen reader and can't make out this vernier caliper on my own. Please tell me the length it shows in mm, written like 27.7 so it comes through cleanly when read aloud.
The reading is 18.0
